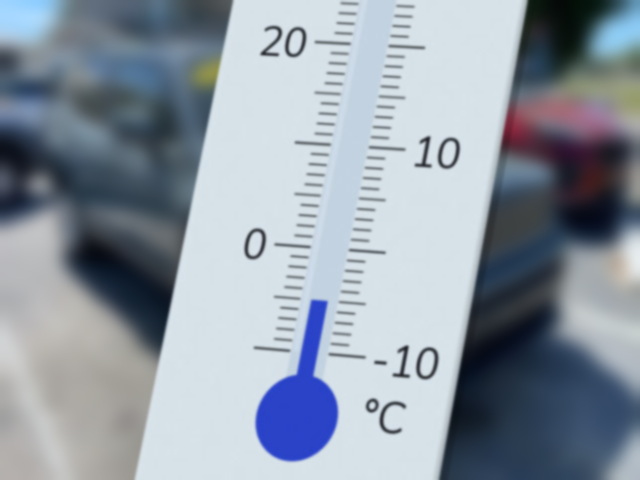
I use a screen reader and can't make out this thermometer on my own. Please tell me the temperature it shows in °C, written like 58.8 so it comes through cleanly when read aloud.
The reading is -5
